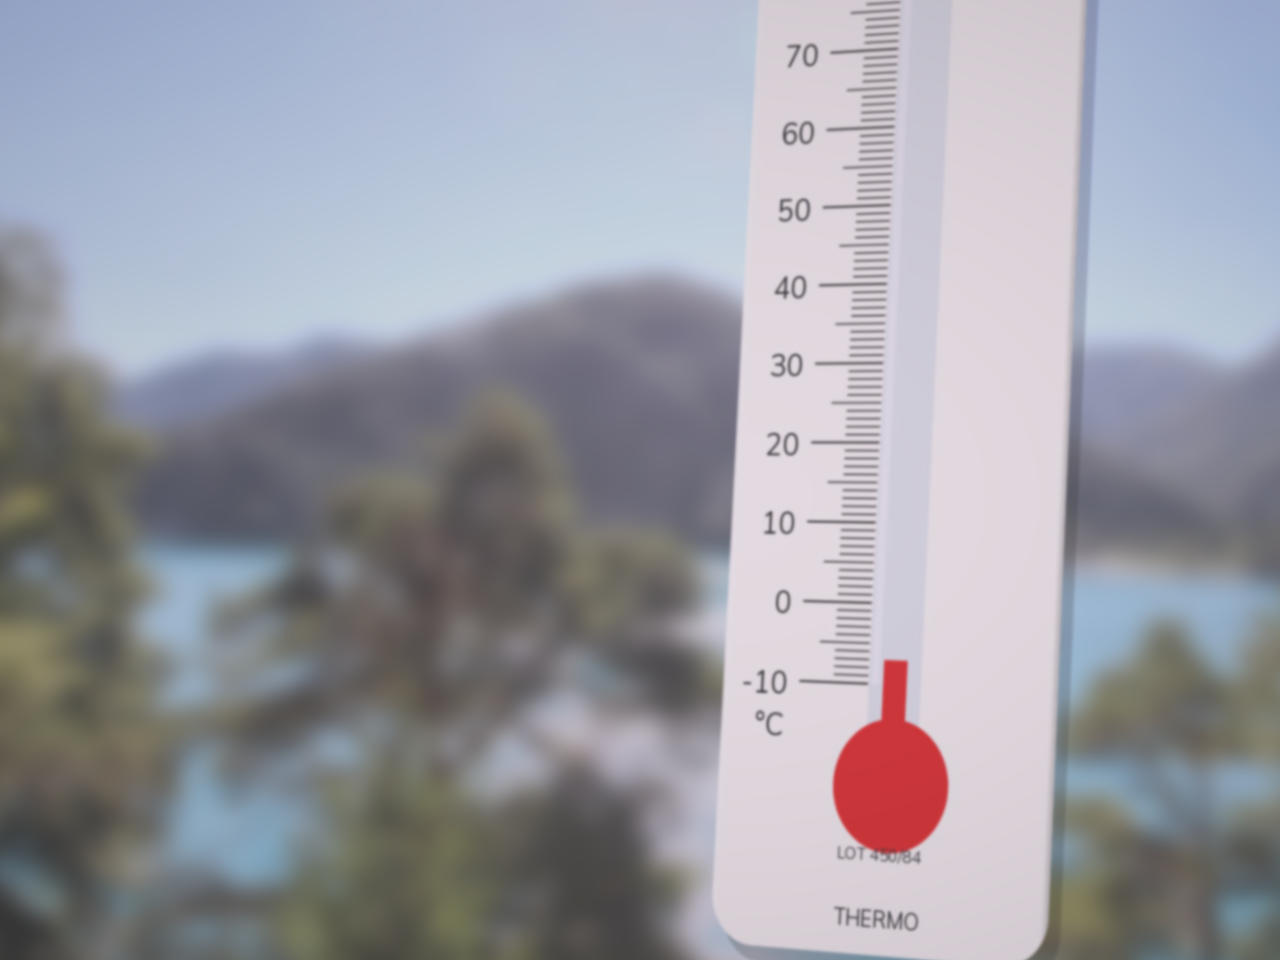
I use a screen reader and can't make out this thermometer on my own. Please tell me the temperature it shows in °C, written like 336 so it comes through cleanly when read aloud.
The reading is -7
